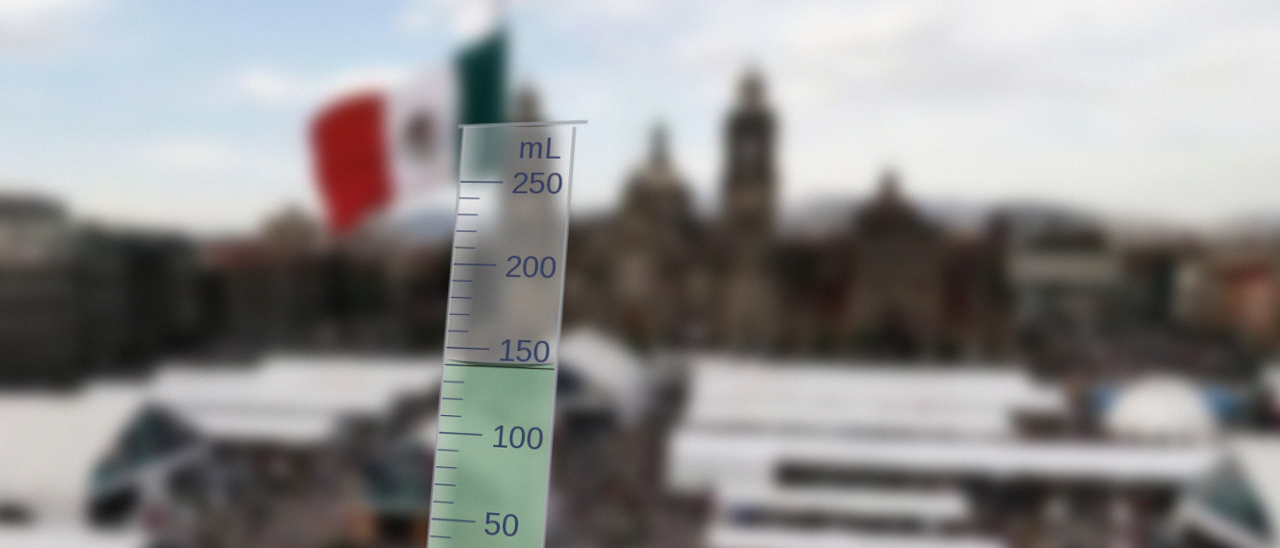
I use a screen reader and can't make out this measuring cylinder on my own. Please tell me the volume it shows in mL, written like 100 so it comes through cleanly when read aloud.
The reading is 140
